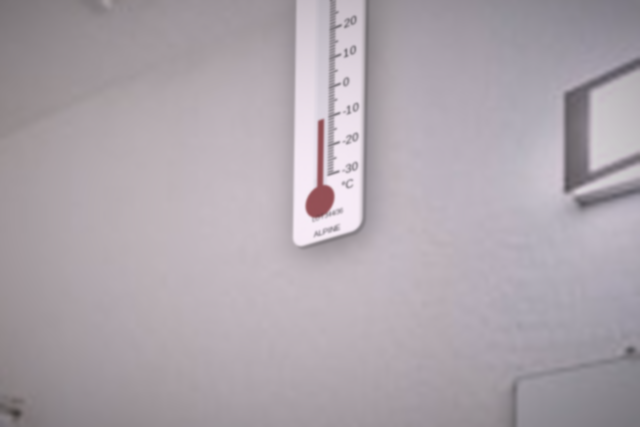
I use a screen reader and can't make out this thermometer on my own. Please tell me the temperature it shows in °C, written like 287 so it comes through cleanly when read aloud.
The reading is -10
